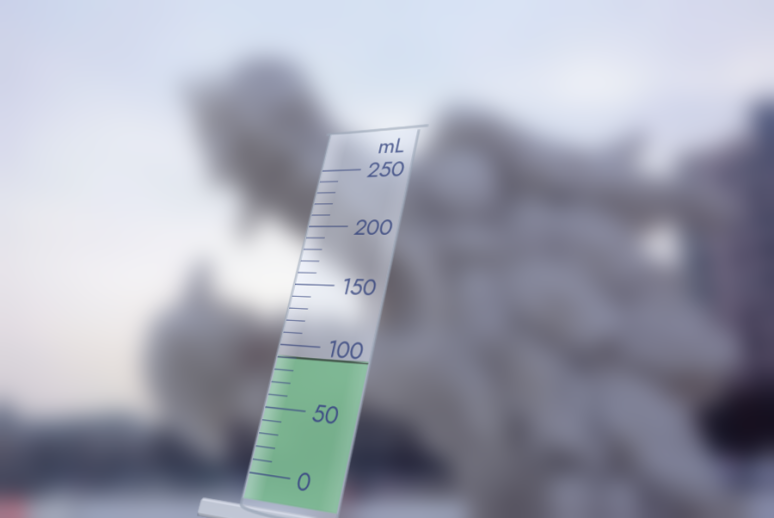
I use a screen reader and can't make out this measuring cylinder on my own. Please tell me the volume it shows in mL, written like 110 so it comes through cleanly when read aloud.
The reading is 90
